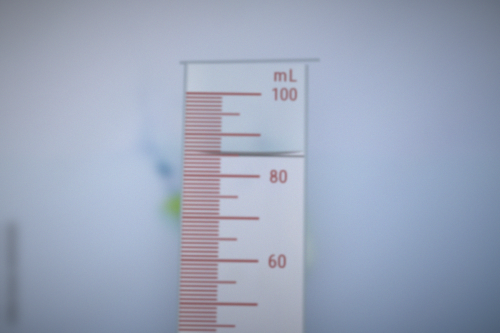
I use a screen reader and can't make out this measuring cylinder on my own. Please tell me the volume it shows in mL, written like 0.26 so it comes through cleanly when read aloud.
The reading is 85
